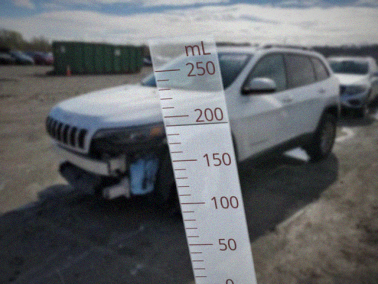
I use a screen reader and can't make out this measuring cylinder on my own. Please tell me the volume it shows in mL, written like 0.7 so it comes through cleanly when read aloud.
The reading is 190
